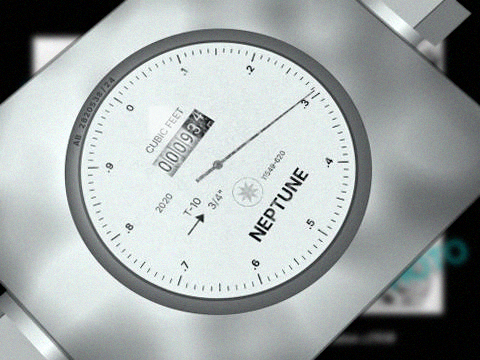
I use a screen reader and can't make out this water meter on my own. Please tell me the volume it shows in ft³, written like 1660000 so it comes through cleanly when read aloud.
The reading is 934.29
